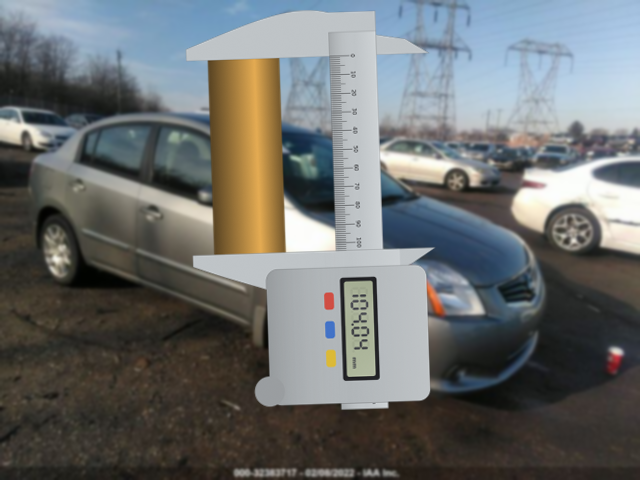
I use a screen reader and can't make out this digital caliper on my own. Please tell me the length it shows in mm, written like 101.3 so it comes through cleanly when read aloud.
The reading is 104.04
